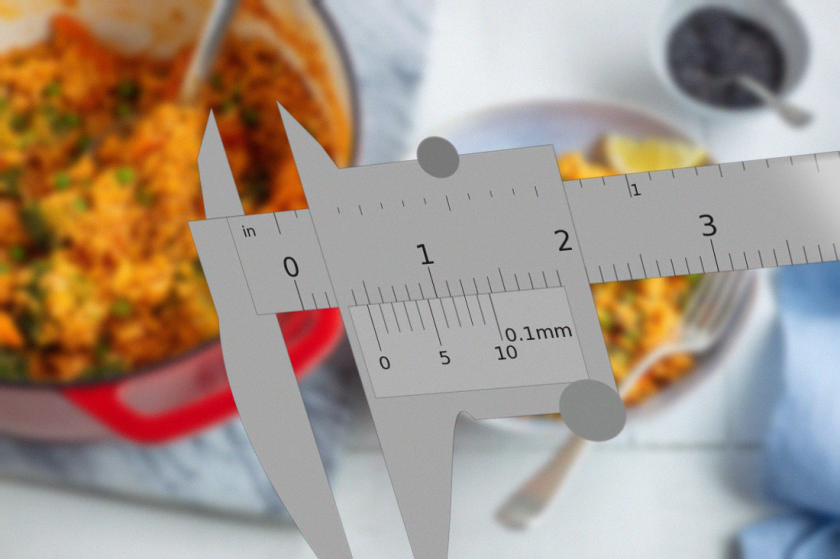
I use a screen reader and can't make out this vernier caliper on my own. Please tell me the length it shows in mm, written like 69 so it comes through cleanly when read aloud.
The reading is 4.8
